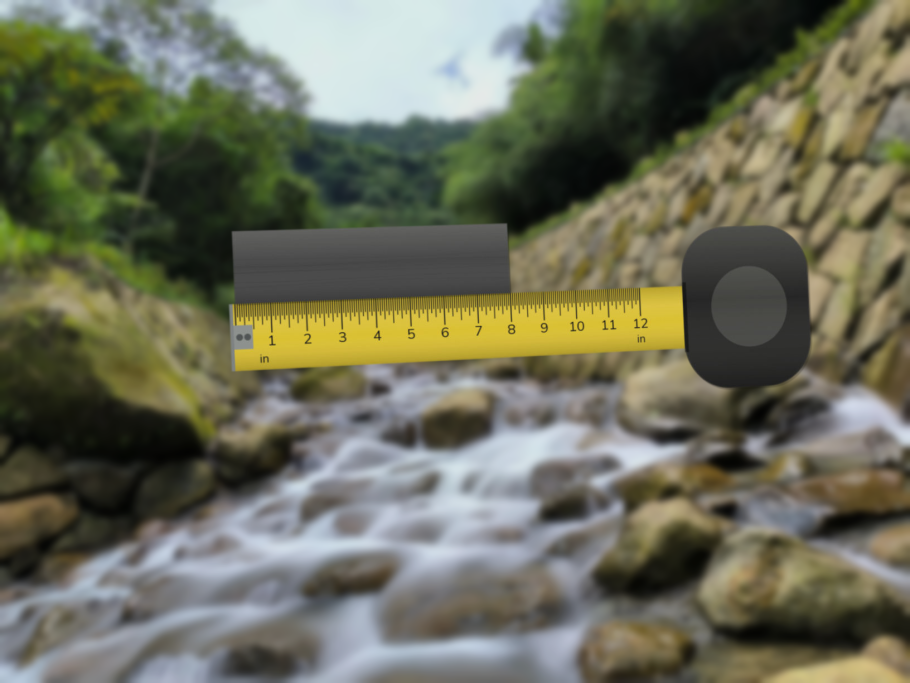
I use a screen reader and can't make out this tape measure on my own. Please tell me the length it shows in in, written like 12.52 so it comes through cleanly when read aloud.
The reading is 8
